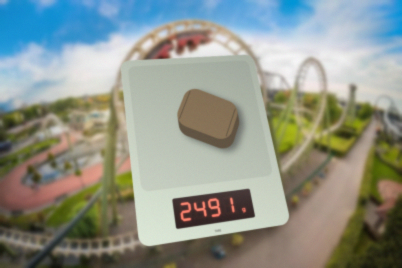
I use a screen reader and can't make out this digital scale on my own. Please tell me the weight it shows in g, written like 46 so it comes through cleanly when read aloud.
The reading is 2491
